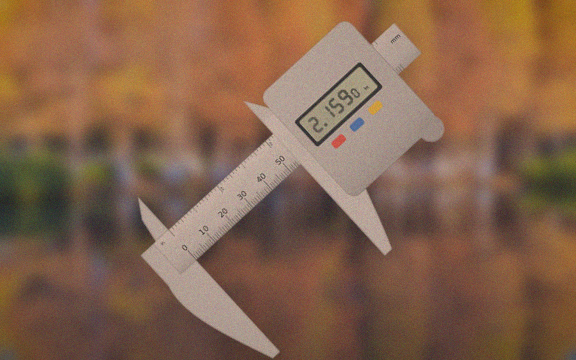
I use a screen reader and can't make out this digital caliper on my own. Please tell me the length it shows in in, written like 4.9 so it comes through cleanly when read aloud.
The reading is 2.1590
